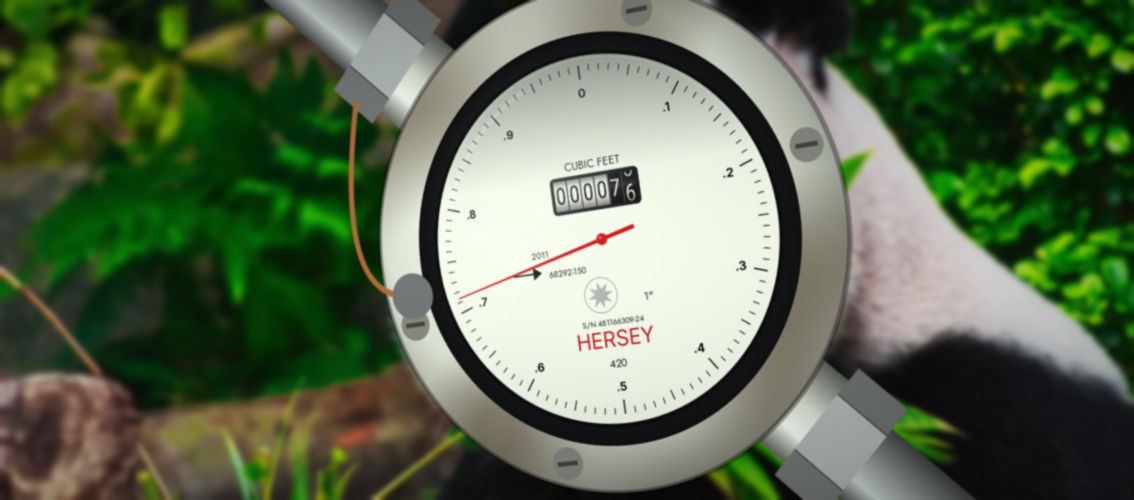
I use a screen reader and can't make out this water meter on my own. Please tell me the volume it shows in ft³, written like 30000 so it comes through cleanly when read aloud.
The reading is 75.71
